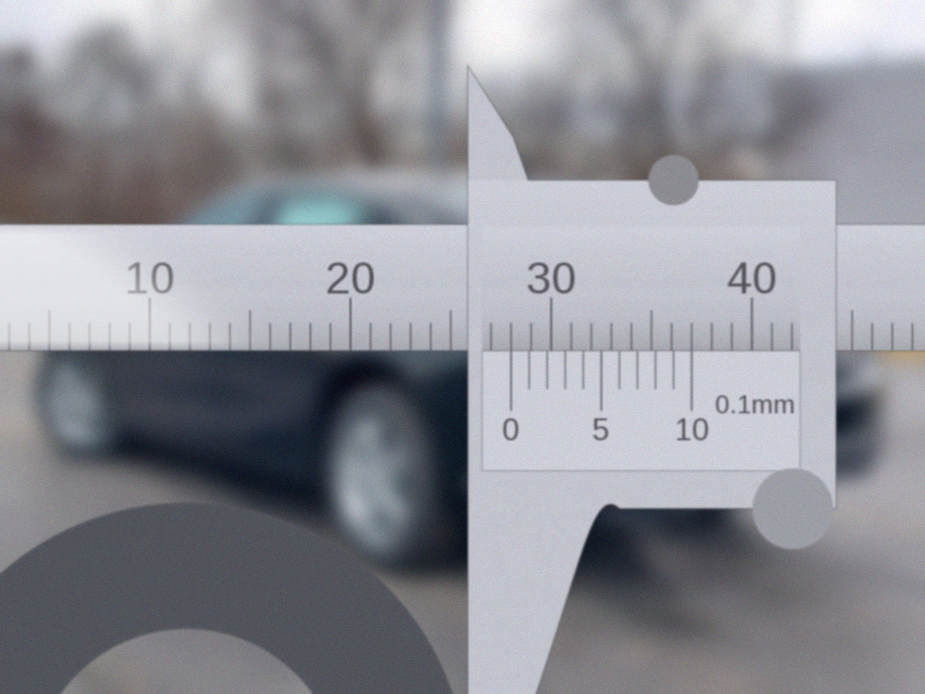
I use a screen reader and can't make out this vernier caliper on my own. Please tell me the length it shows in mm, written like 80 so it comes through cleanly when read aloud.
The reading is 28.0
